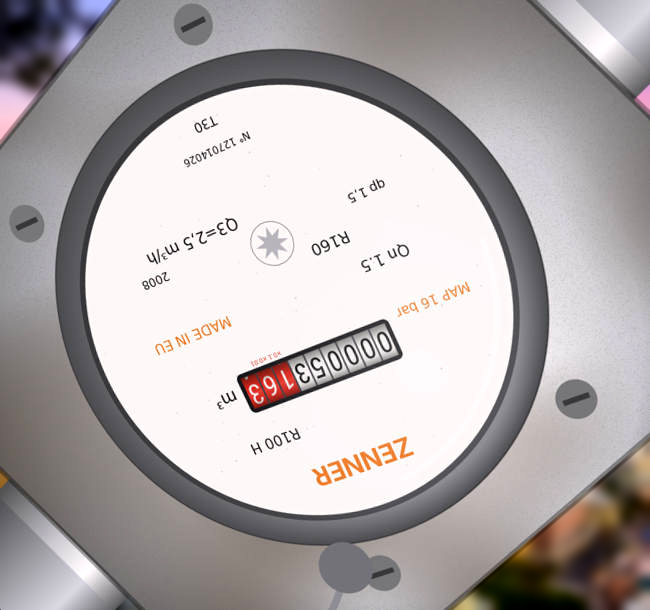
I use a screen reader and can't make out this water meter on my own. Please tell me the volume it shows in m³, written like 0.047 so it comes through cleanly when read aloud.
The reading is 53.163
